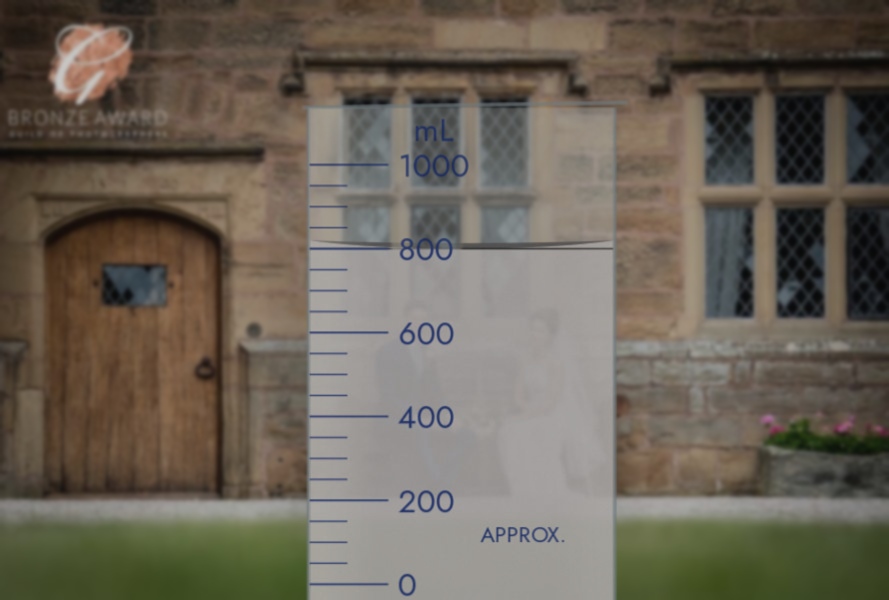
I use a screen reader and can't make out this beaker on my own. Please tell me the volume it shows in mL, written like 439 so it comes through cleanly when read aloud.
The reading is 800
